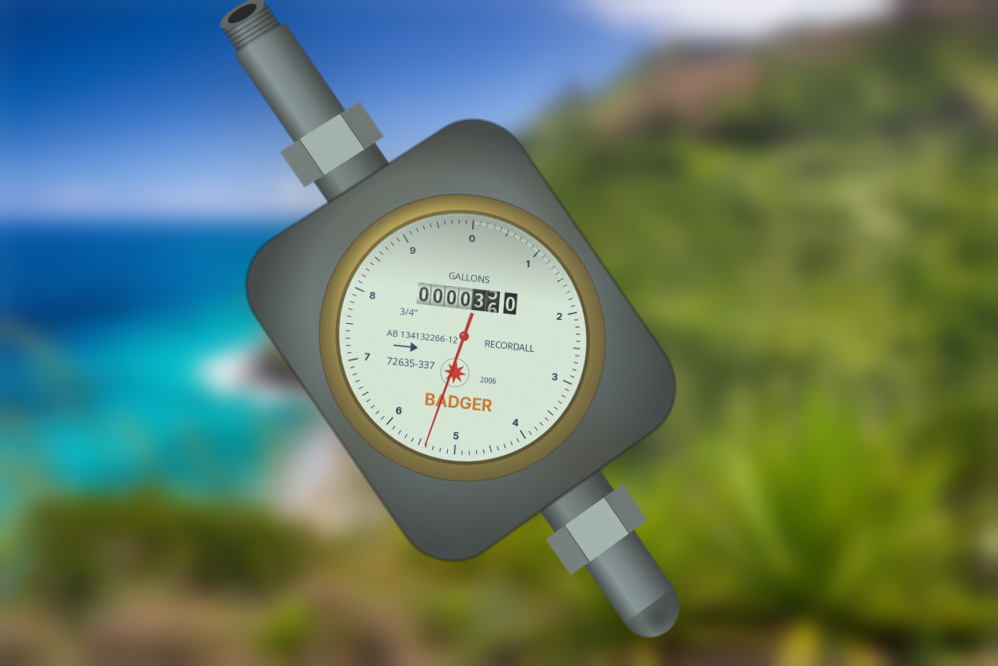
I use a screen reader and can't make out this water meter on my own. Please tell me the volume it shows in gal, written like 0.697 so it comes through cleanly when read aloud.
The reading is 355.4
